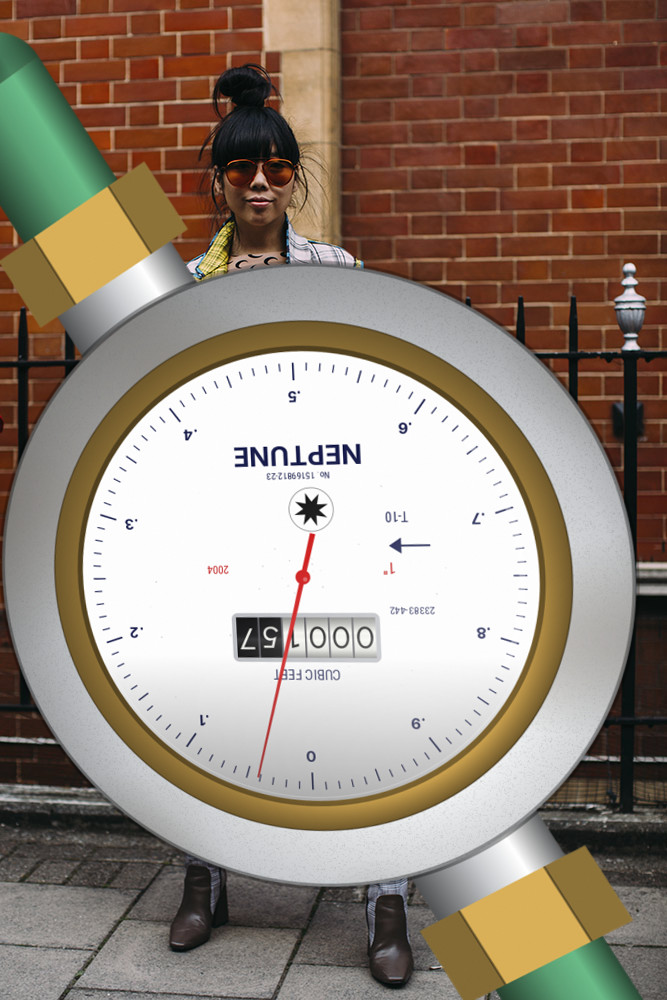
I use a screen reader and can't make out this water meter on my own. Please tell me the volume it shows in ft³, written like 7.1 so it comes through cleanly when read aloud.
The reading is 157.04
